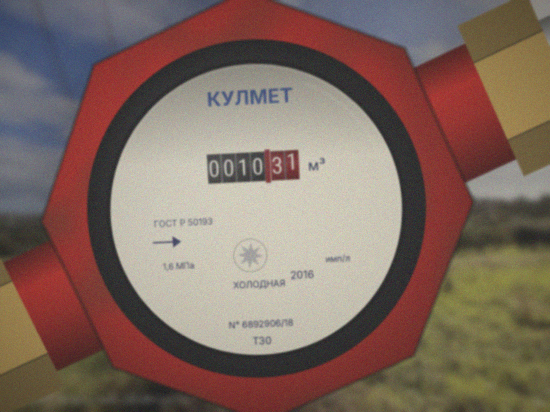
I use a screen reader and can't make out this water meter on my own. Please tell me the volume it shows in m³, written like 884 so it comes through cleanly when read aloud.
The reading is 10.31
